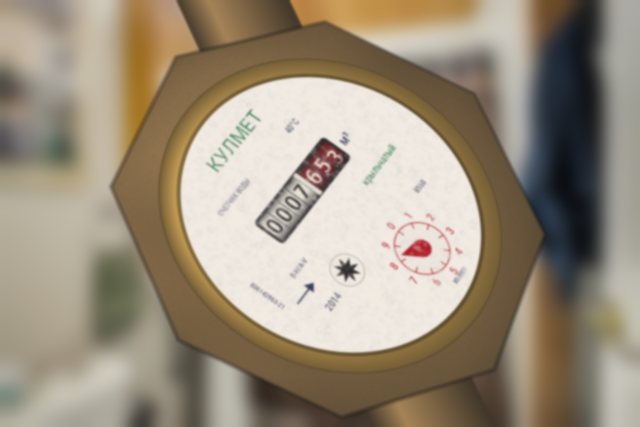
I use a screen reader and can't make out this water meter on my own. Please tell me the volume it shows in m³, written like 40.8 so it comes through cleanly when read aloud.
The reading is 7.6528
